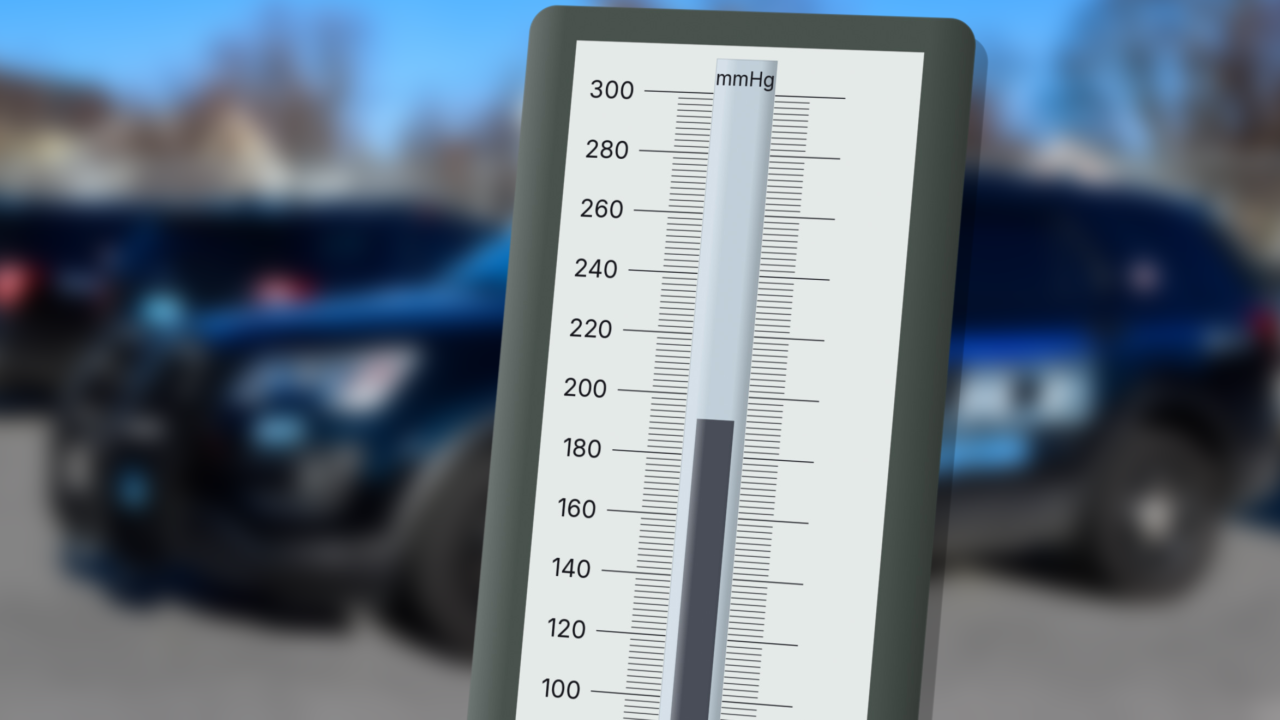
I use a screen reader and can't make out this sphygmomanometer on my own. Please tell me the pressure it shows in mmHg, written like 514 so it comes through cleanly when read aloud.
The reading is 192
